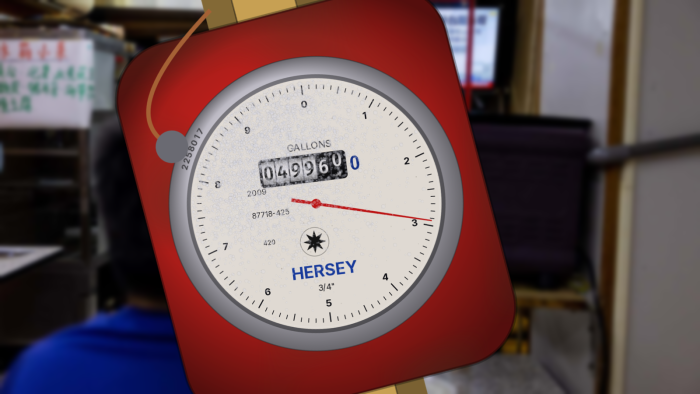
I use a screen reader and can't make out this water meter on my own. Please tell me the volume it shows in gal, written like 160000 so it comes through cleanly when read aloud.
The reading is 499602.9
